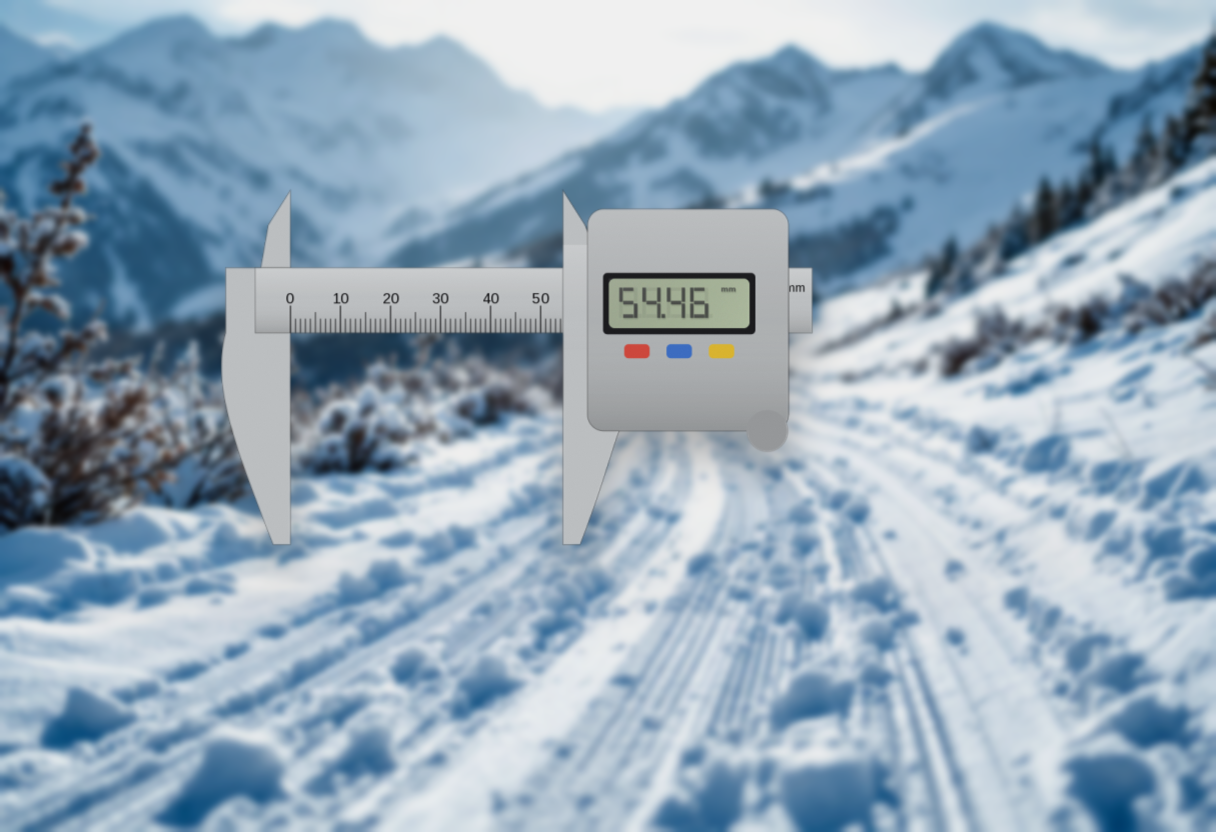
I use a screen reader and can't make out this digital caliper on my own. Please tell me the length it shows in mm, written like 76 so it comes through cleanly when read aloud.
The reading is 54.46
